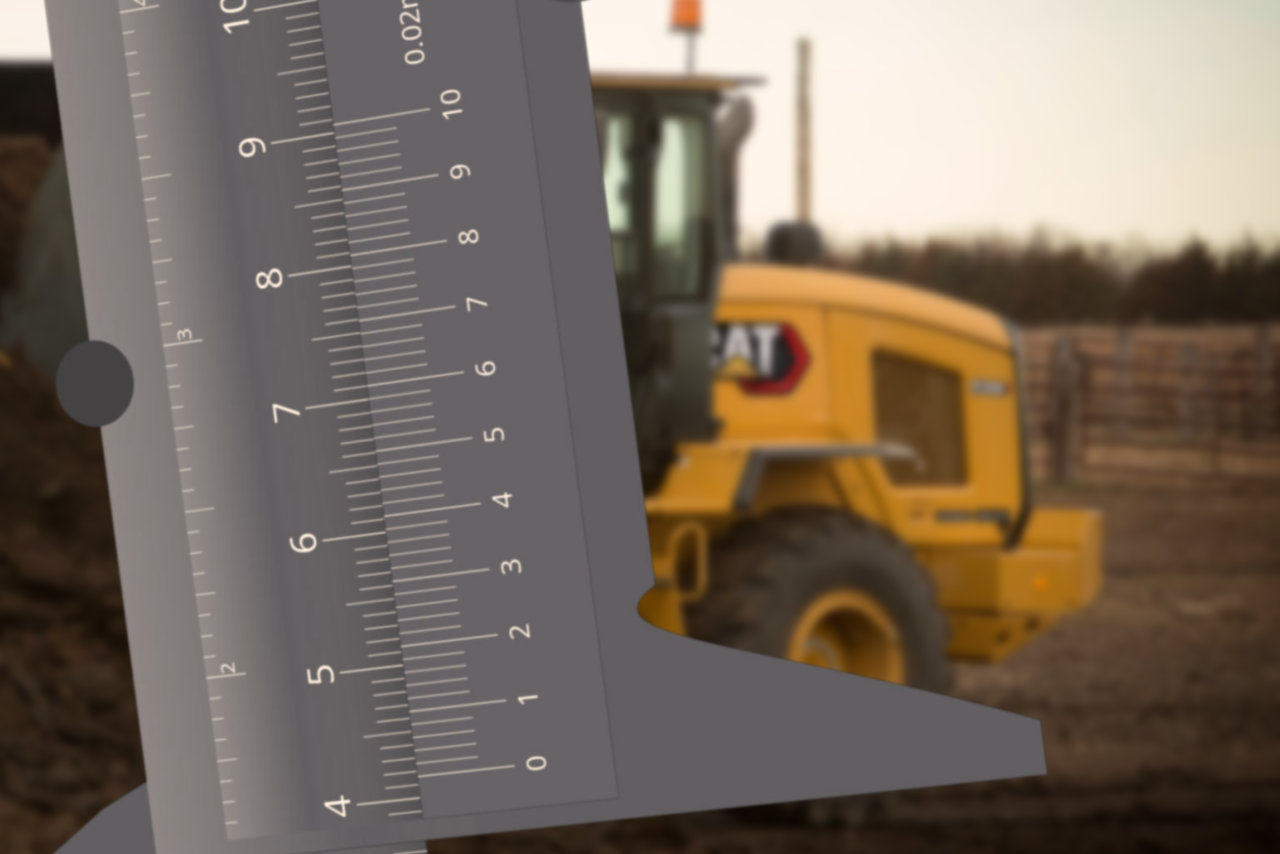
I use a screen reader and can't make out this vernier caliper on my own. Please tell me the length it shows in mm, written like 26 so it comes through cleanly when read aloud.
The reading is 41.6
